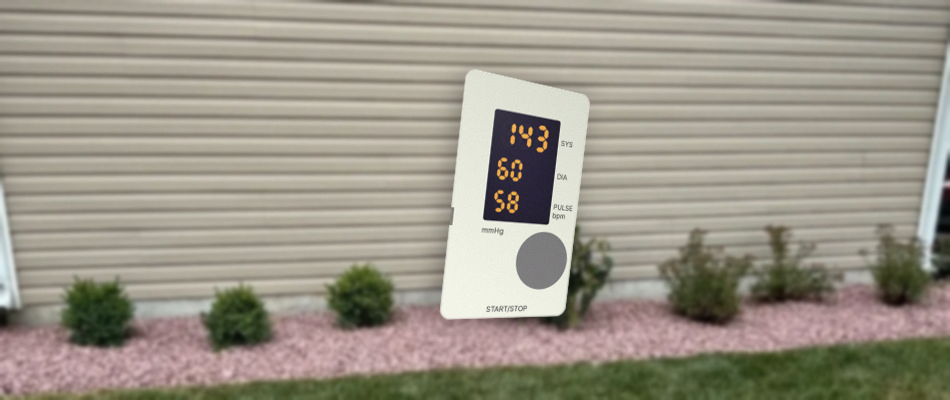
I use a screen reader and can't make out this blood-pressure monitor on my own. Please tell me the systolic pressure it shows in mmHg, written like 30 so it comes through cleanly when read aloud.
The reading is 143
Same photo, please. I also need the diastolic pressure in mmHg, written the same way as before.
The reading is 60
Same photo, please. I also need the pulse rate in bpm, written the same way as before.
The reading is 58
